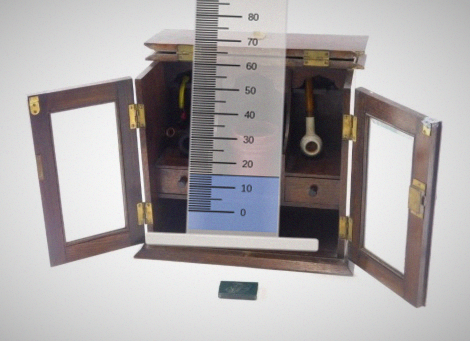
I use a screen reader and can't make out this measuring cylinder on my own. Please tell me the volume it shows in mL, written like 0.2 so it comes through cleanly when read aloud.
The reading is 15
